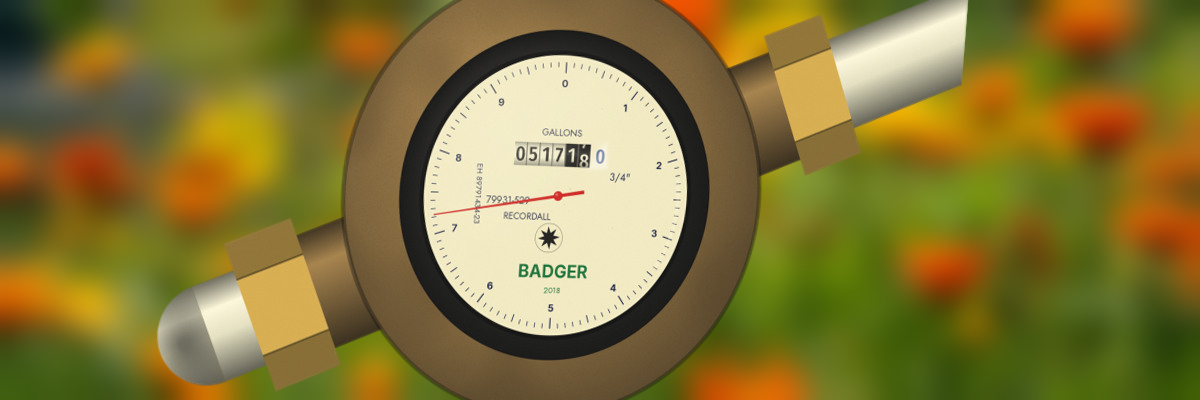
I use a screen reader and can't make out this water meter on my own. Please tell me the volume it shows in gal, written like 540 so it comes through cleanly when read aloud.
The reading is 517177.2
